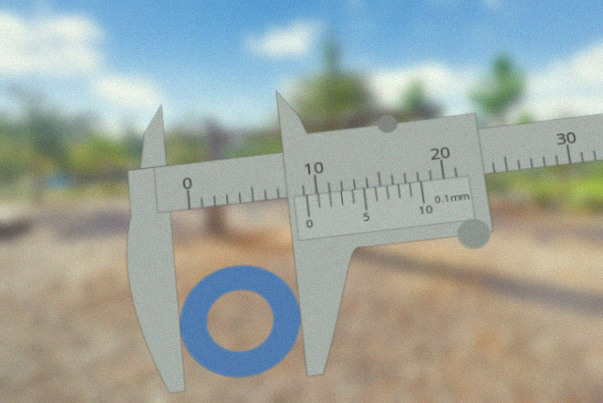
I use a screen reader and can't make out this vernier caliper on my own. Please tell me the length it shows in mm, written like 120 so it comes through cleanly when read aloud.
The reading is 9.2
